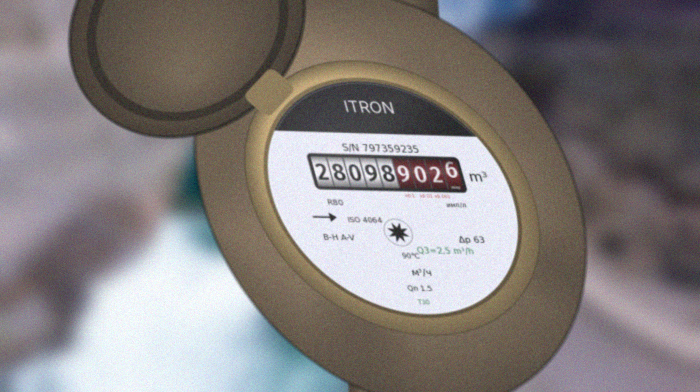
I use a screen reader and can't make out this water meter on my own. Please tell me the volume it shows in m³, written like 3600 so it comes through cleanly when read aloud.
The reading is 28098.9026
